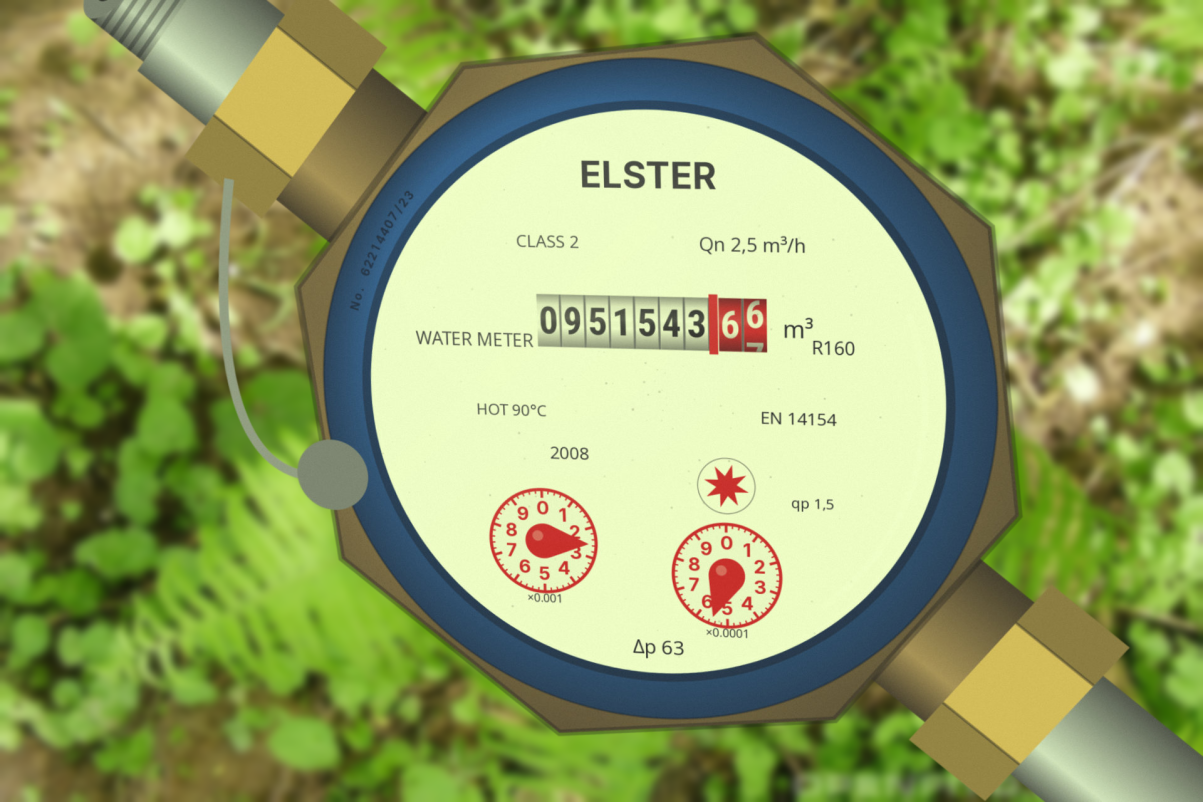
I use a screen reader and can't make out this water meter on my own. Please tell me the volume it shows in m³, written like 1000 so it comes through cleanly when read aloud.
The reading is 951543.6625
